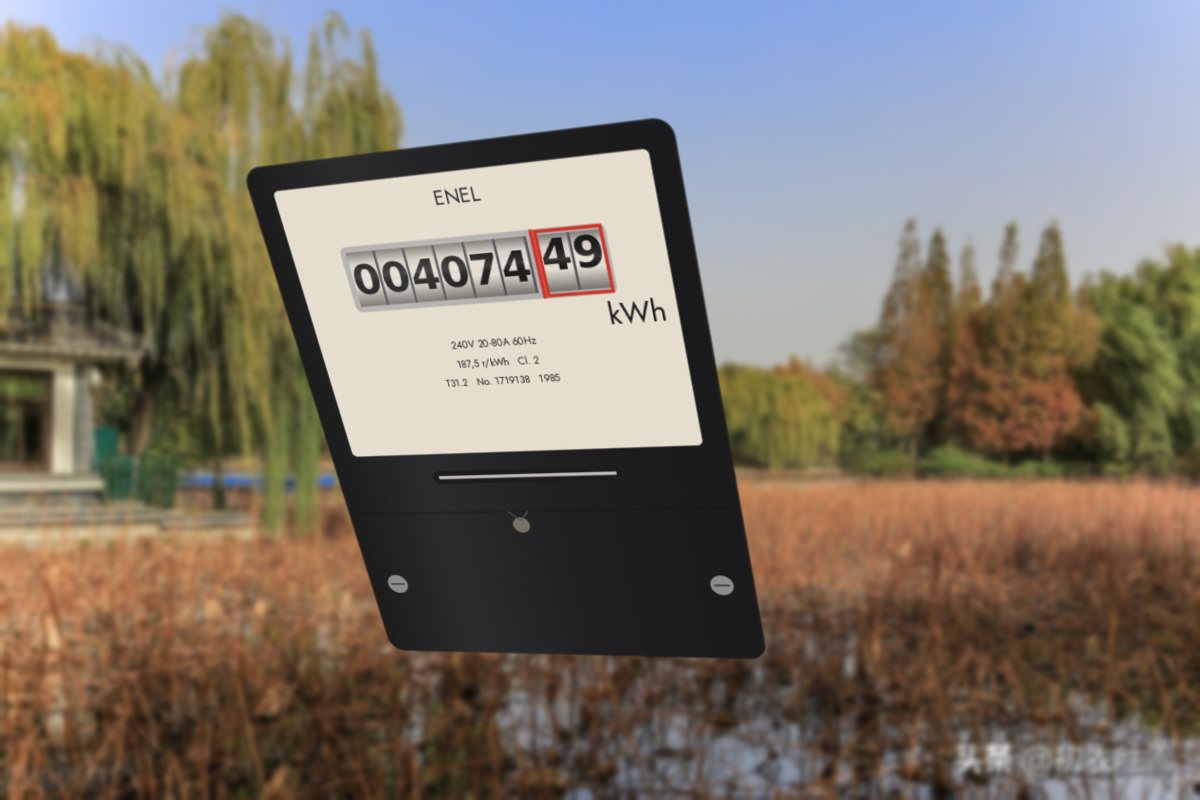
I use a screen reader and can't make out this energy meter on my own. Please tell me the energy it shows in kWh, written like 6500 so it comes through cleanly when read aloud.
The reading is 4074.49
